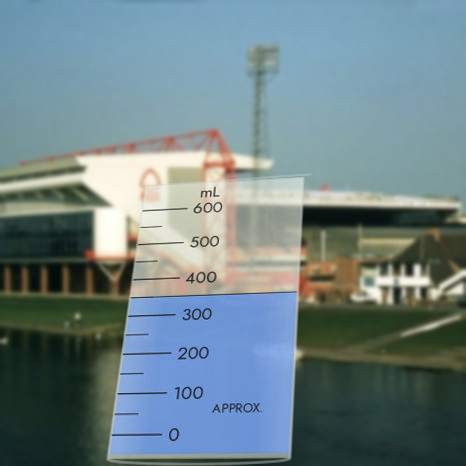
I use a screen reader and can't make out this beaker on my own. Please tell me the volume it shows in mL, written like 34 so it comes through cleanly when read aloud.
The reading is 350
